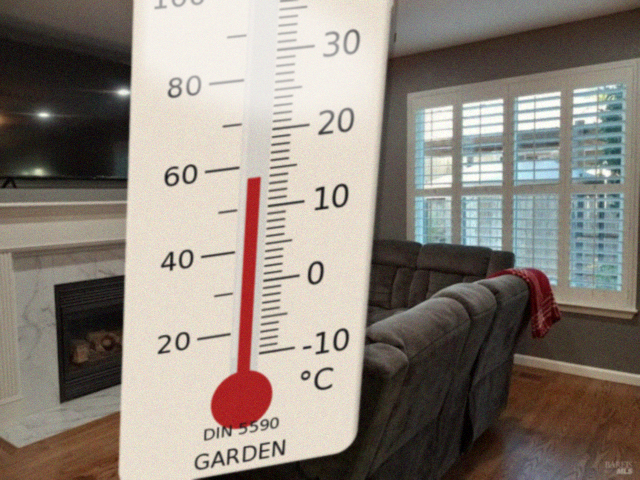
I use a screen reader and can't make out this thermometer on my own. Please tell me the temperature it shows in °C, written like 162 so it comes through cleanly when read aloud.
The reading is 14
